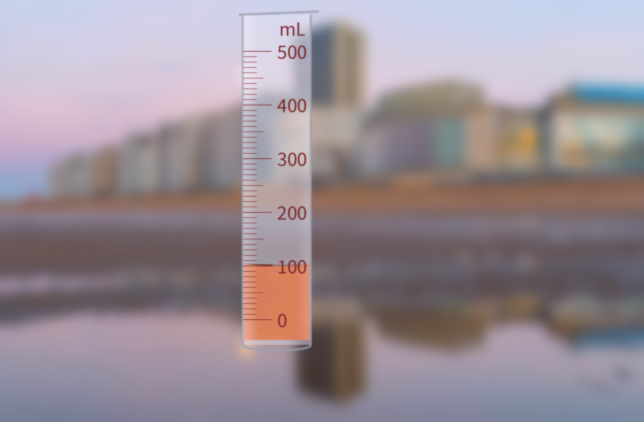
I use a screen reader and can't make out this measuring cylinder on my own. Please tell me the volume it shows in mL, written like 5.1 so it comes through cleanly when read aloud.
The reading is 100
